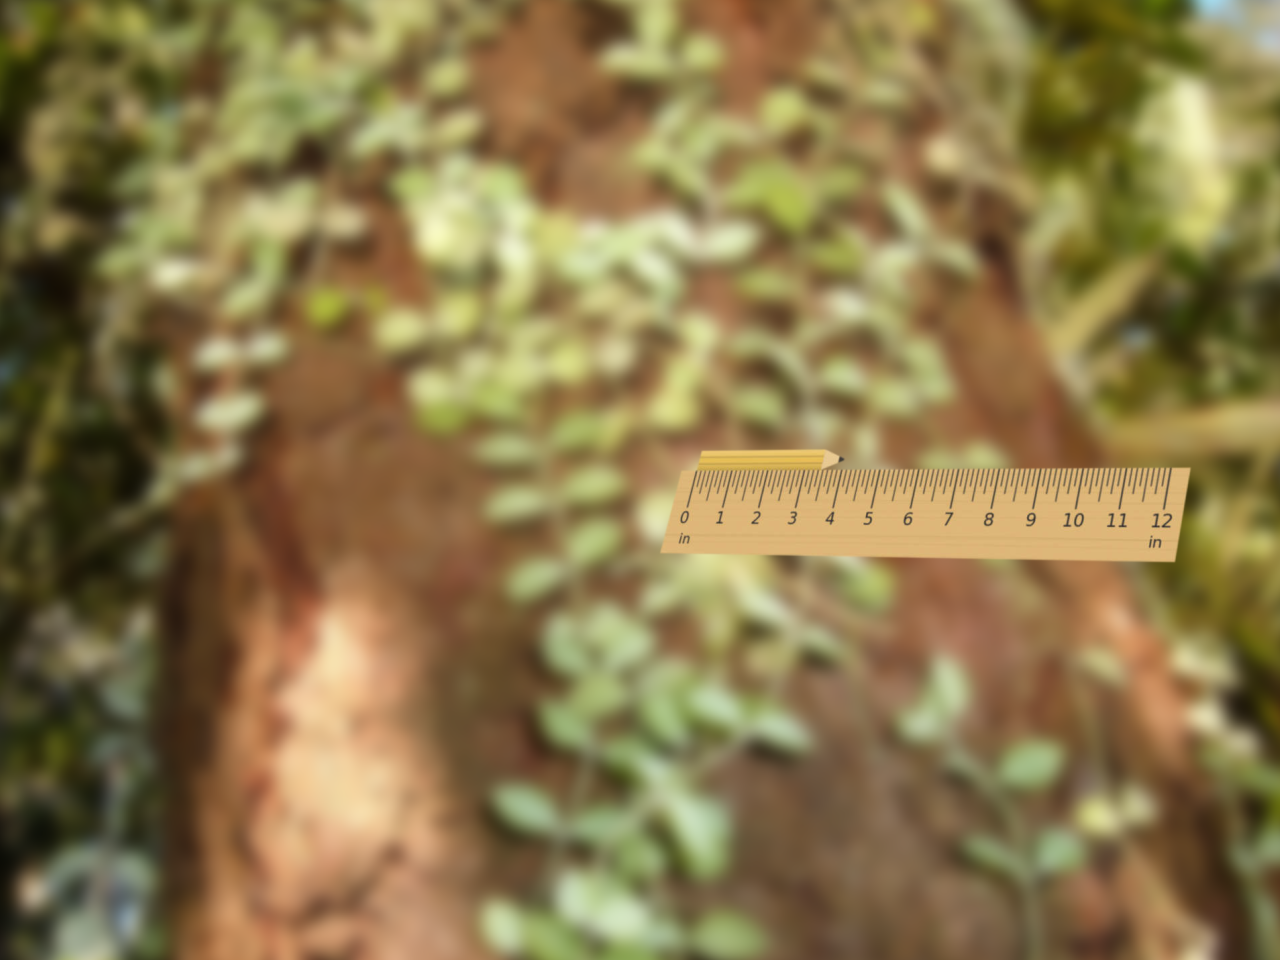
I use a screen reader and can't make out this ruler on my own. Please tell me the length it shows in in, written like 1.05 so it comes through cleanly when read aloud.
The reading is 4
